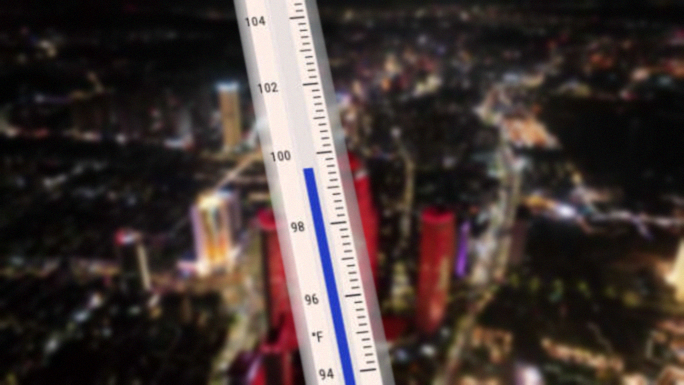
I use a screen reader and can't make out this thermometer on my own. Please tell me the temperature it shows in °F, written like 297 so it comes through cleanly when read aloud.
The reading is 99.6
